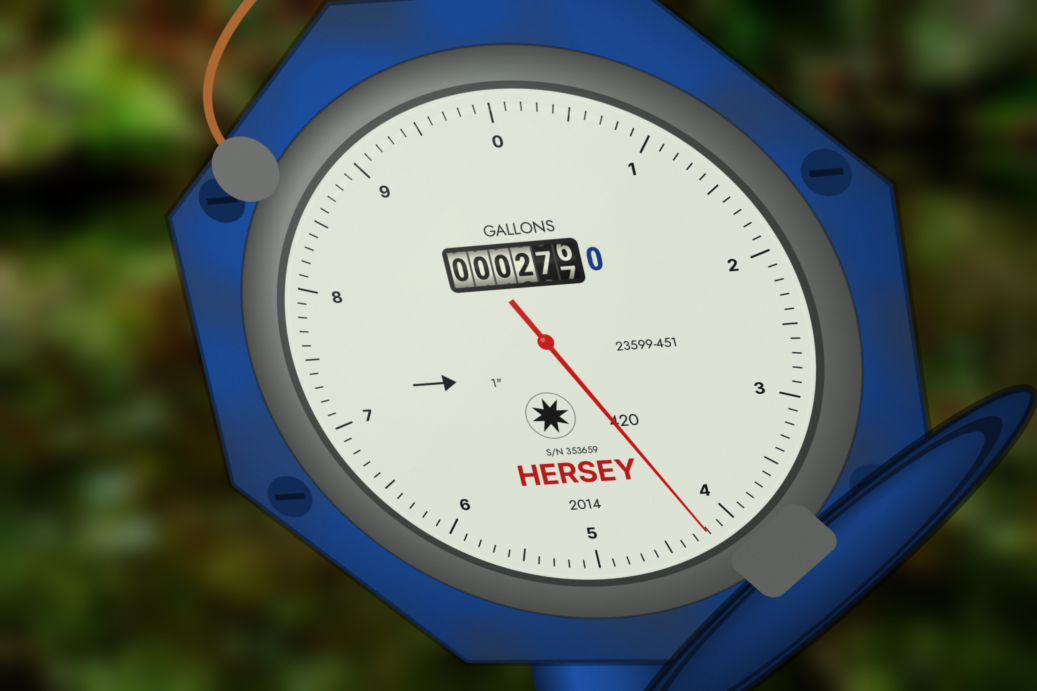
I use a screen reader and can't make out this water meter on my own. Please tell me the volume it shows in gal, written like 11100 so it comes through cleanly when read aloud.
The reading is 2764.2
